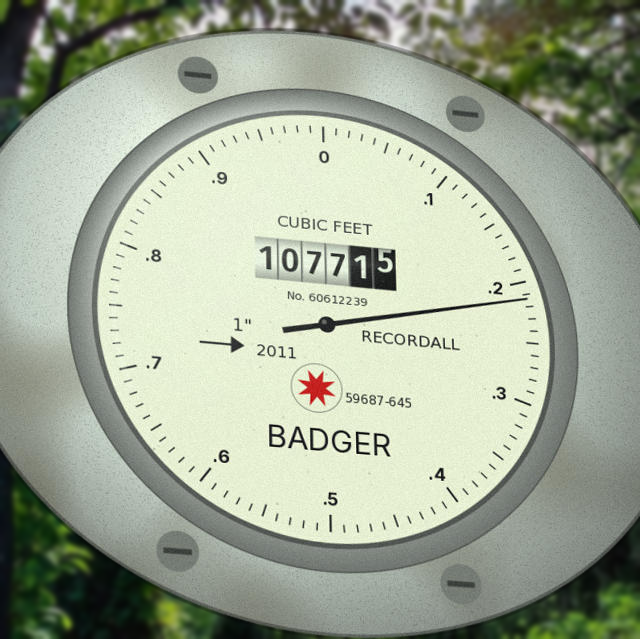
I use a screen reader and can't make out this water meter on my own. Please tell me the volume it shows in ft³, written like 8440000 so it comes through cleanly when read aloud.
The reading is 107715.21
